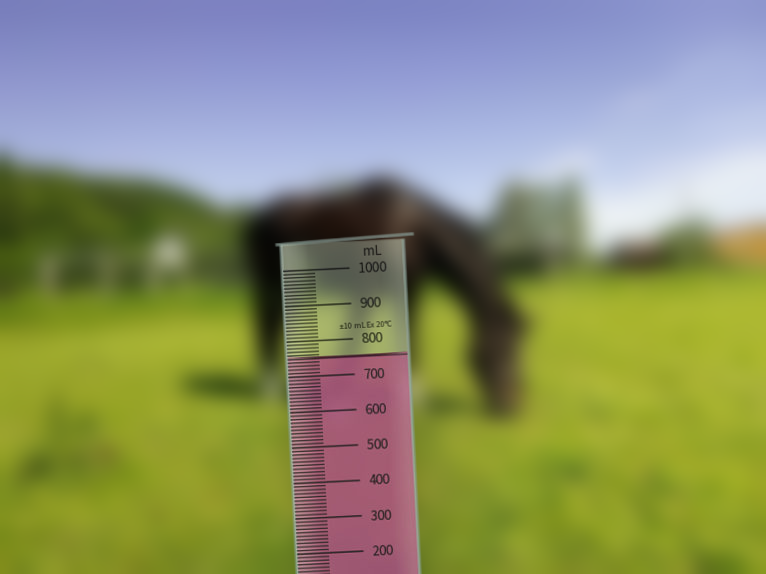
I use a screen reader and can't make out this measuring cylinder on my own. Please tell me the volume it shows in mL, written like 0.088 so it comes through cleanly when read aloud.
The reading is 750
